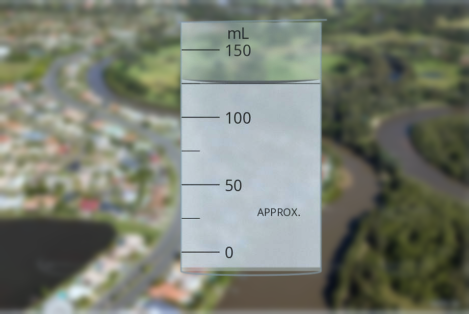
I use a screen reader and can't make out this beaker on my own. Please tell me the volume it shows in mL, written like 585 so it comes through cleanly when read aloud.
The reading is 125
